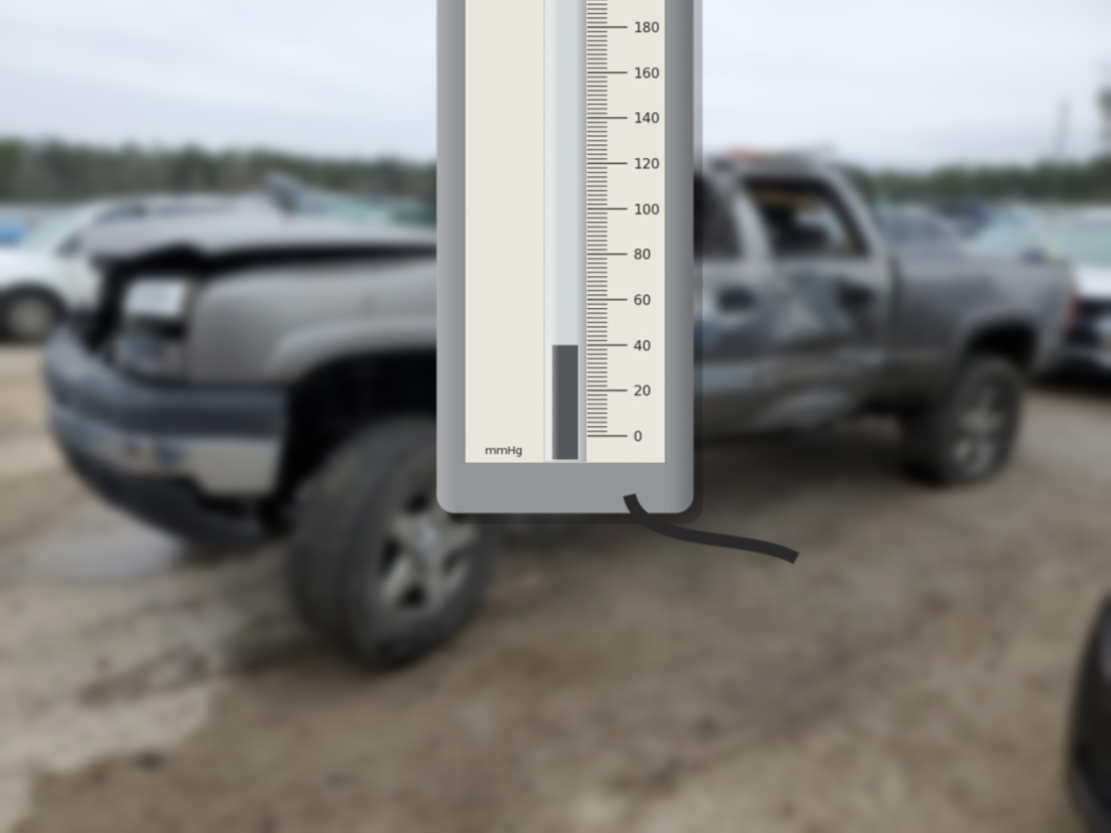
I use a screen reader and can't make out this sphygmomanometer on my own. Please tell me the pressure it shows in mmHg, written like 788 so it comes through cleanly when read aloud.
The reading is 40
